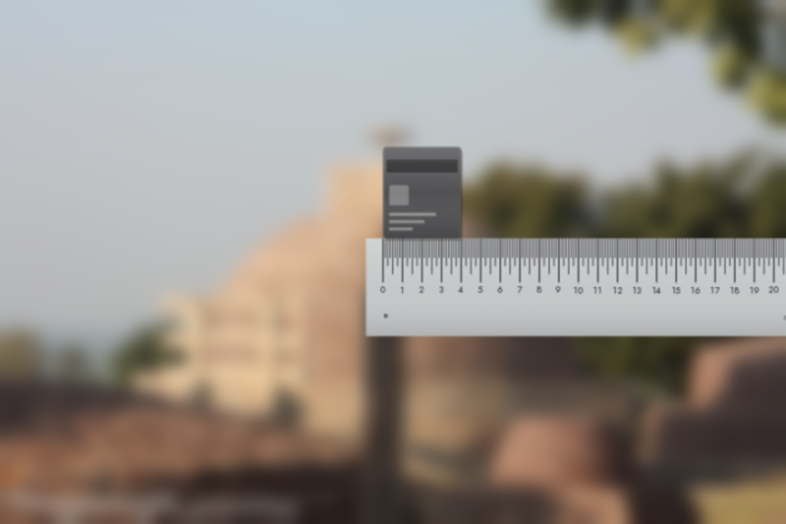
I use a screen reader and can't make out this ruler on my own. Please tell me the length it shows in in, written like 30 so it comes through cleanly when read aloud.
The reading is 4
